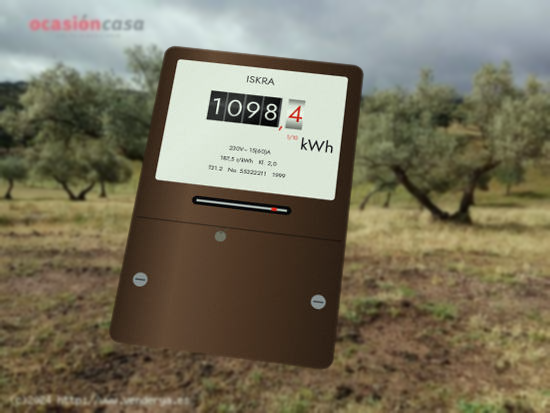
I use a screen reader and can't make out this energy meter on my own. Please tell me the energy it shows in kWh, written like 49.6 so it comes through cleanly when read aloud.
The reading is 1098.4
